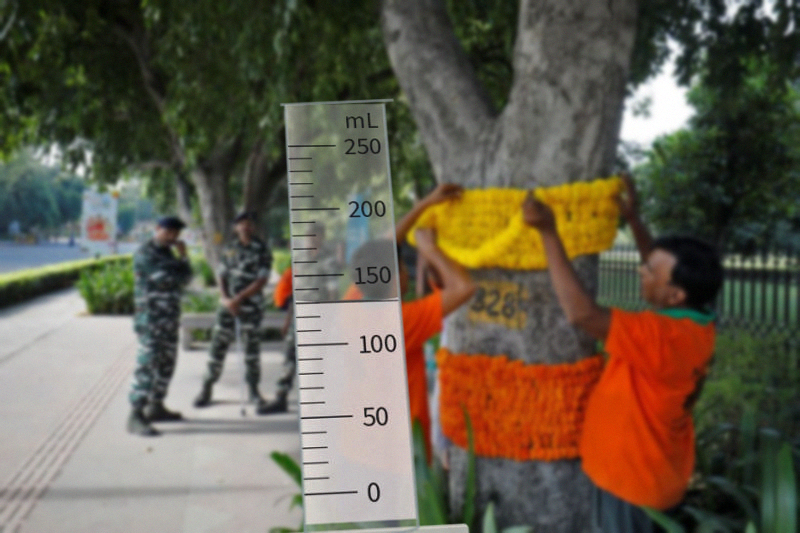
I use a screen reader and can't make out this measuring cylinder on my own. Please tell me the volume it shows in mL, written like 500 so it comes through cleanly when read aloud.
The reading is 130
